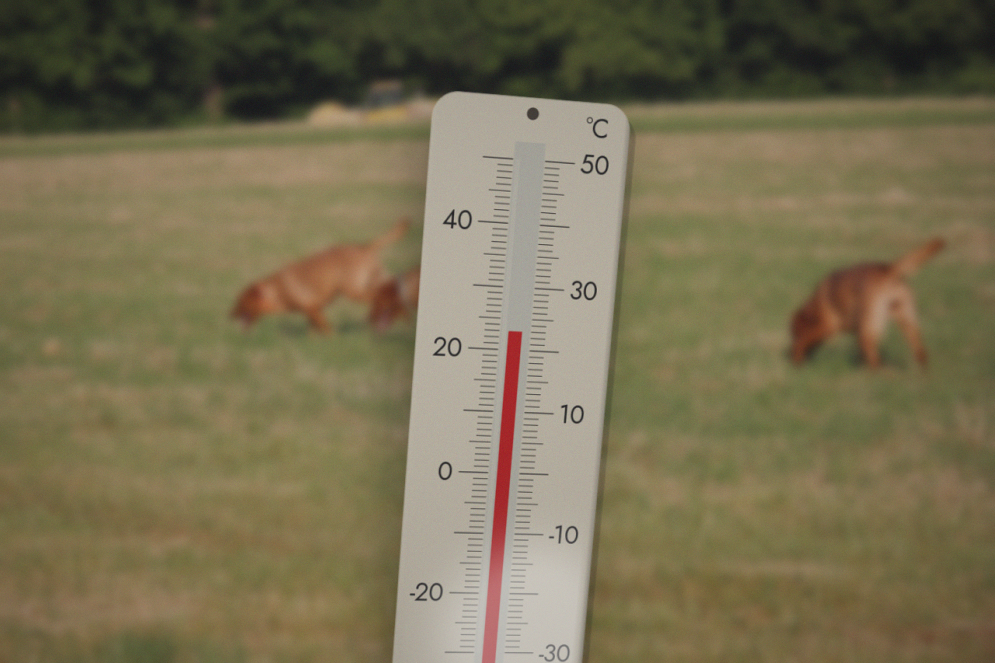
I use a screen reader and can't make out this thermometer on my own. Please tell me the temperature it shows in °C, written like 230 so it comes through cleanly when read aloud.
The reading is 23
